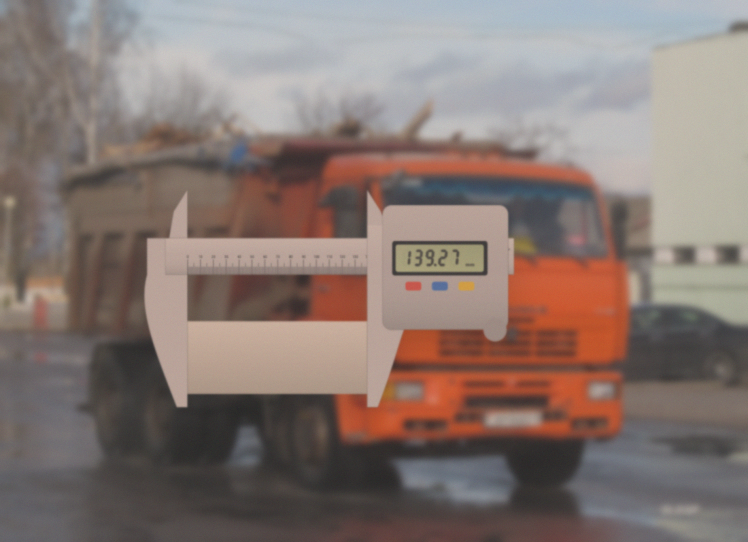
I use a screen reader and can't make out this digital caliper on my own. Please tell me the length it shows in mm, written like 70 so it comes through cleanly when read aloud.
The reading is 139.27
